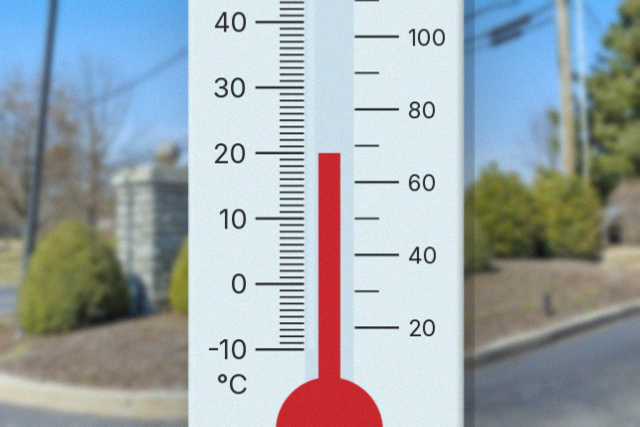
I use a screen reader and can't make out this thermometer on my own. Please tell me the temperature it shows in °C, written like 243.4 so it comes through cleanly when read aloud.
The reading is 20
